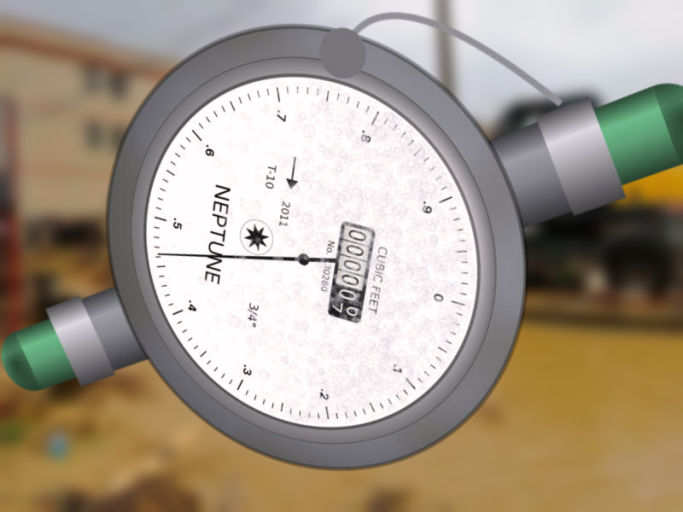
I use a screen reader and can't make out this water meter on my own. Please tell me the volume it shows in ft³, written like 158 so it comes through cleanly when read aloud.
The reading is 6.46
